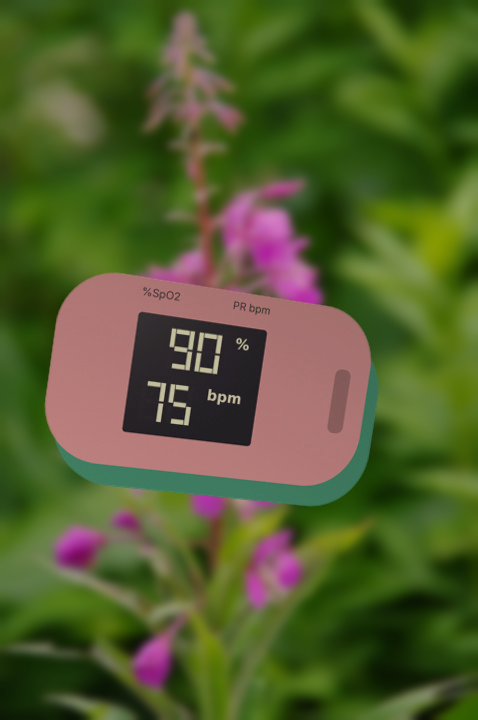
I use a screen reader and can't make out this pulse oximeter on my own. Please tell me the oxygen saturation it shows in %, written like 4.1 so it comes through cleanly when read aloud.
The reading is 90
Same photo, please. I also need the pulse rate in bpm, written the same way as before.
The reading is 75
